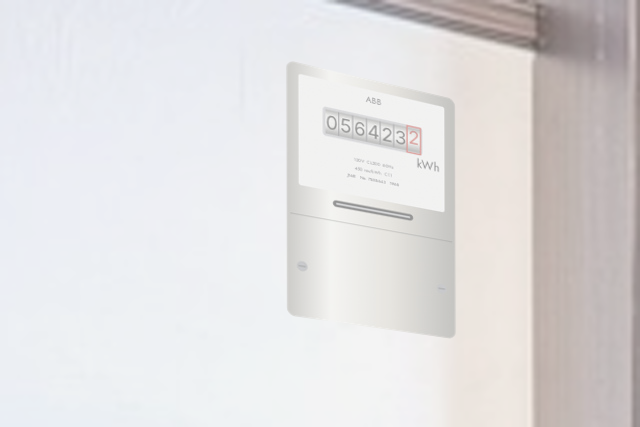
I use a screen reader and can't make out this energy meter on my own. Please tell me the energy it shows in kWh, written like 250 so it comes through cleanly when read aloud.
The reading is 56423.2
